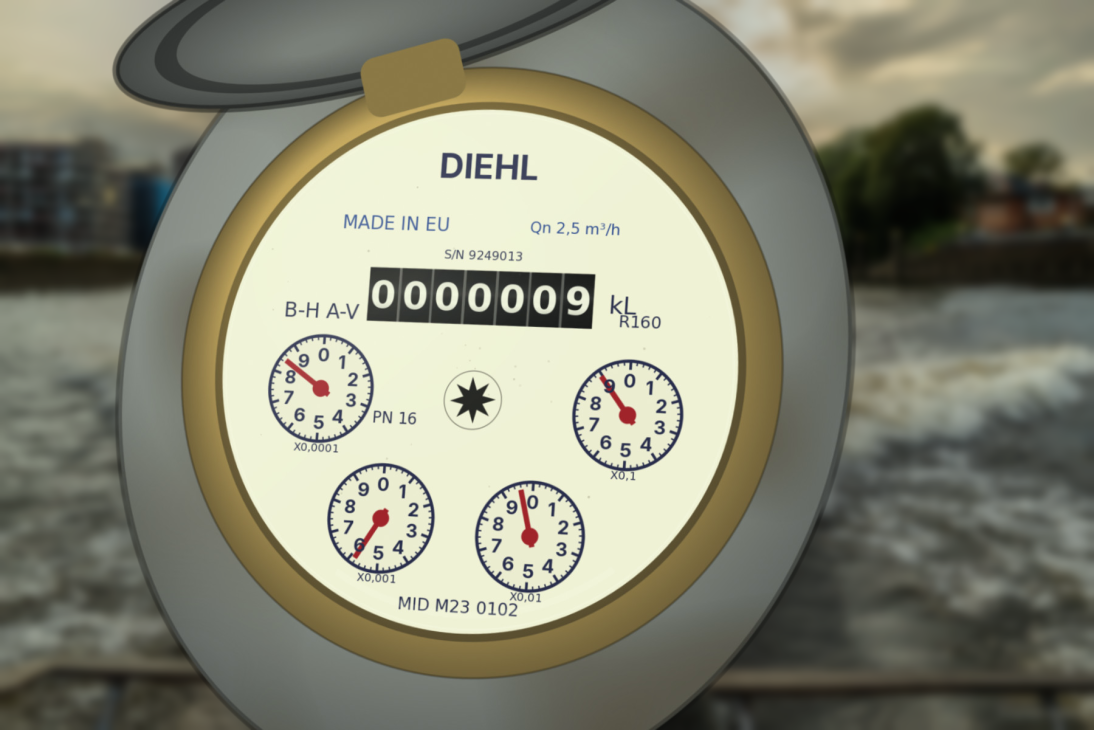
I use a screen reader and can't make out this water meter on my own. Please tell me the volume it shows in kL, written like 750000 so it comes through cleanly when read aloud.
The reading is 9.8958
